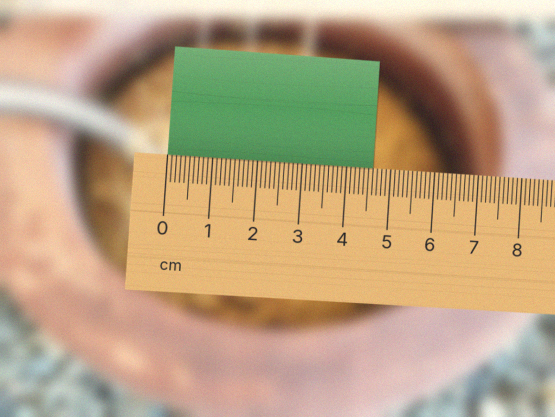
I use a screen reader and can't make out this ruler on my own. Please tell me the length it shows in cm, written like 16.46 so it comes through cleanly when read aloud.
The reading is 4.6
